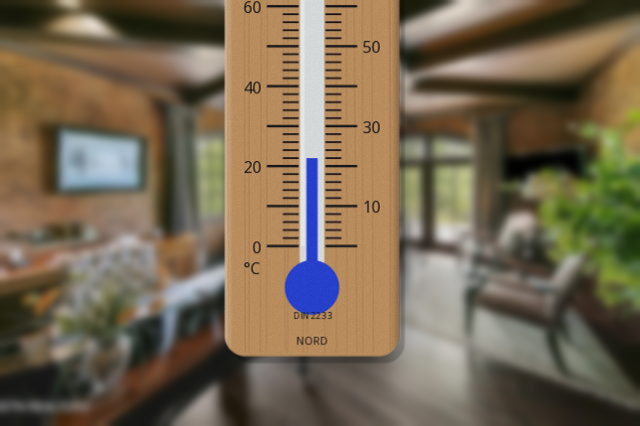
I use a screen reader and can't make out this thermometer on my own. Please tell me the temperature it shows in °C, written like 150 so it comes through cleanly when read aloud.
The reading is 22
